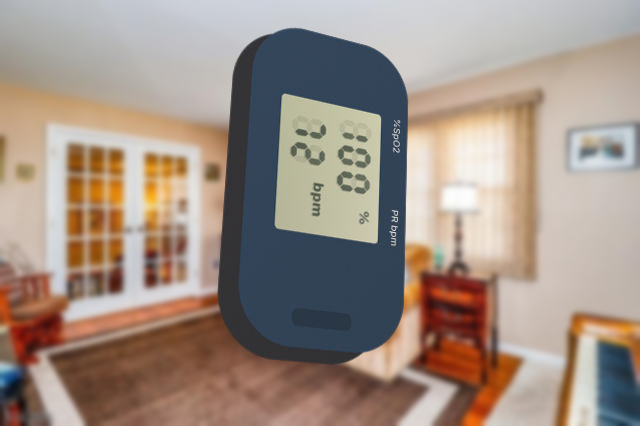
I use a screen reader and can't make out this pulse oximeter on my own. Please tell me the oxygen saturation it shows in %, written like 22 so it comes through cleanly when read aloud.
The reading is 100
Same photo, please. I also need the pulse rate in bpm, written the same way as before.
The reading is 72
